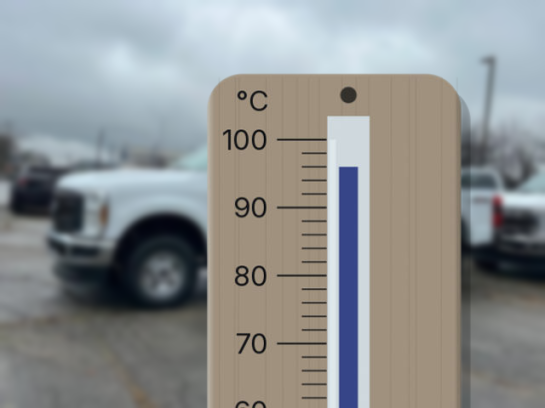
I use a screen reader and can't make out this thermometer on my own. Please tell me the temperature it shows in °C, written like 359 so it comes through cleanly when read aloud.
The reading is 96
